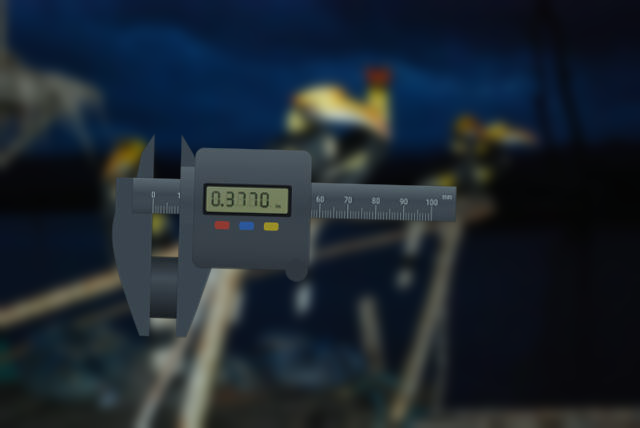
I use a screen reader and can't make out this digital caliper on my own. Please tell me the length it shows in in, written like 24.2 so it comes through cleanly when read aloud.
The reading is 0.3770
